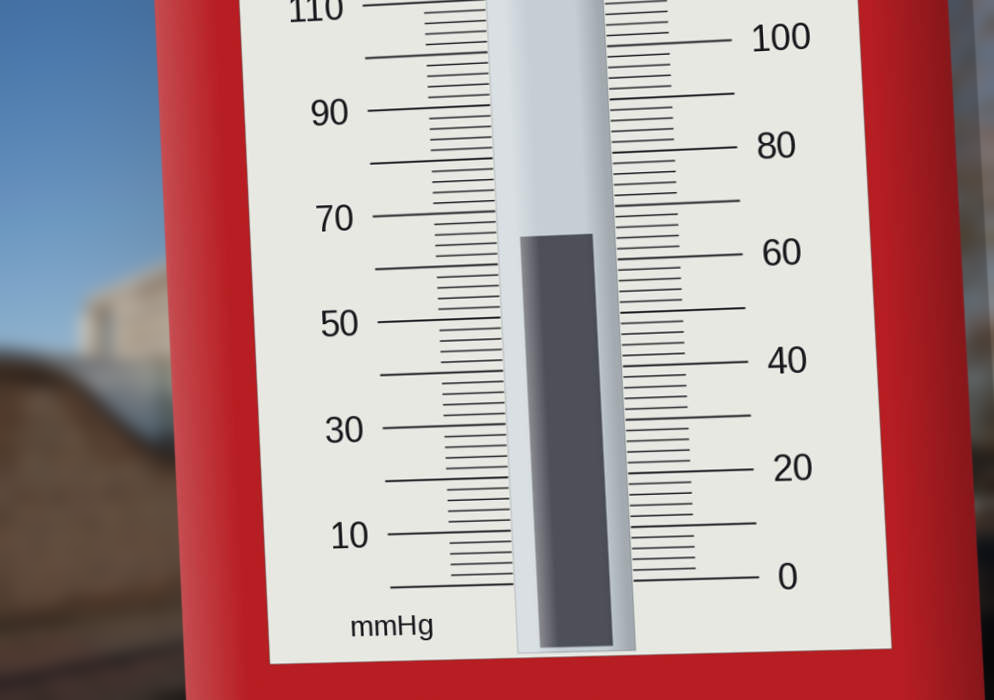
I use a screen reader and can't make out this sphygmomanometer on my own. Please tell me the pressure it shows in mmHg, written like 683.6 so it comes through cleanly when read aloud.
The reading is 65
